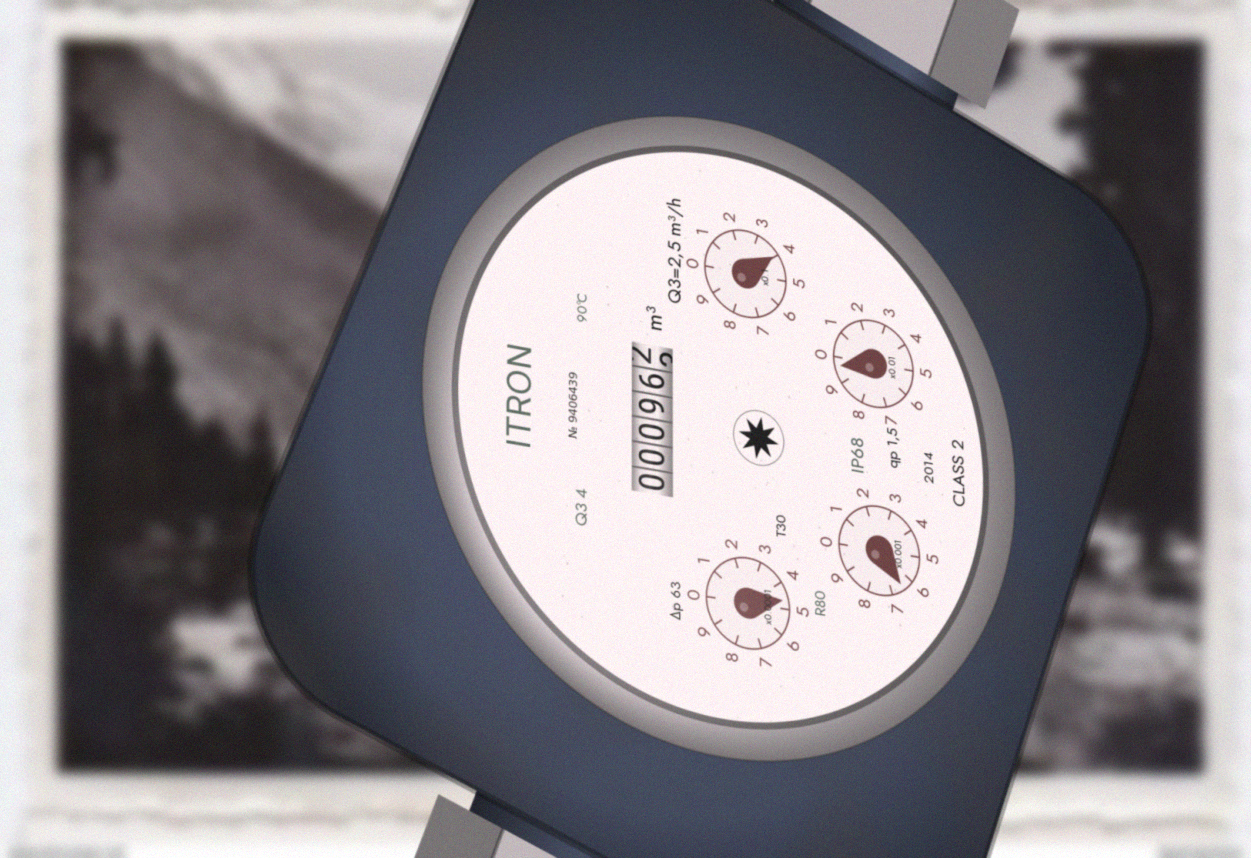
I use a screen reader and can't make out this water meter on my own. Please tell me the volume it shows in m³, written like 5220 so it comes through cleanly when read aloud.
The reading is 962.3964
